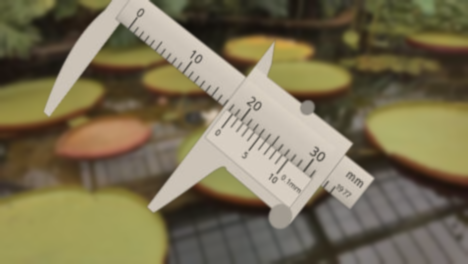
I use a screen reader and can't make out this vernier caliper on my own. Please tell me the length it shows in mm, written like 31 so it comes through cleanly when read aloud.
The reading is 18.6
